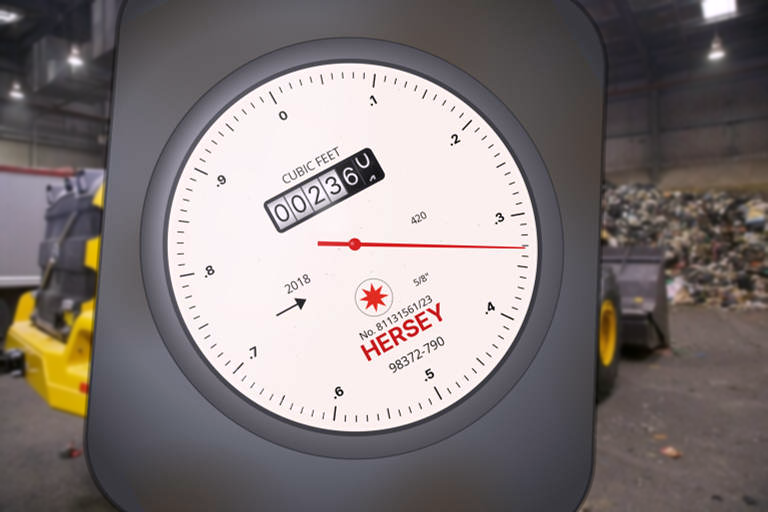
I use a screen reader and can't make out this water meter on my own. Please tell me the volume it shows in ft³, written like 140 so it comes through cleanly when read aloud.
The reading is 2360.33
